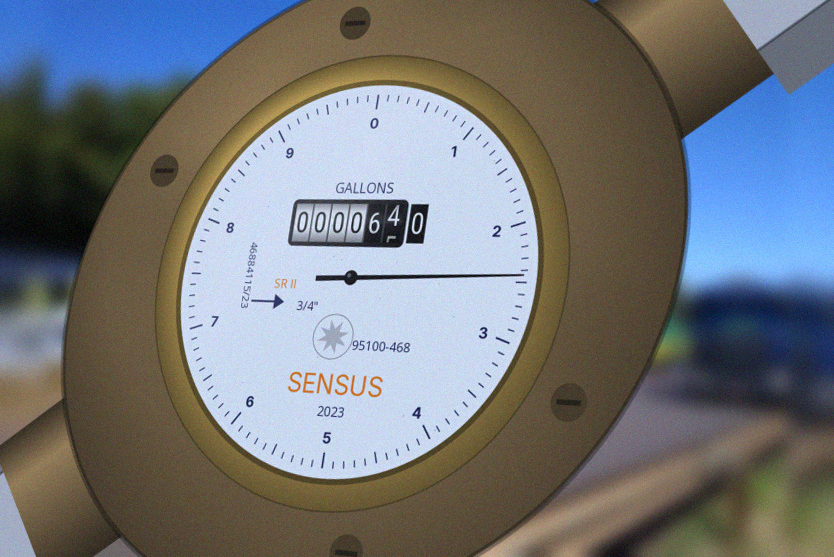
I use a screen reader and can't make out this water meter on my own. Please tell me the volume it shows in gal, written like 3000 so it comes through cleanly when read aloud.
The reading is 642.4
